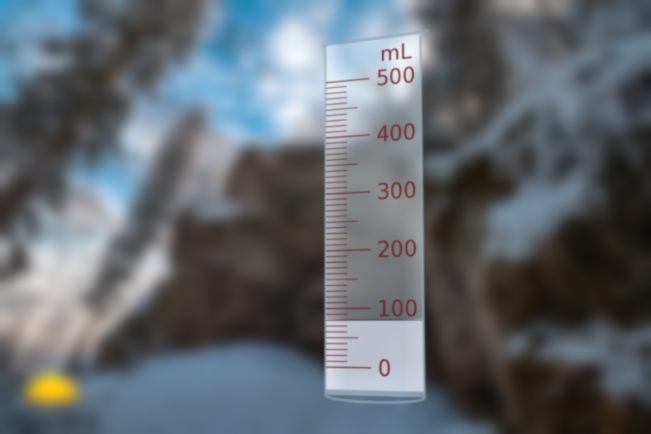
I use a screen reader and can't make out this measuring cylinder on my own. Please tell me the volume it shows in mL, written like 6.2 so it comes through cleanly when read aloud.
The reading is 80
